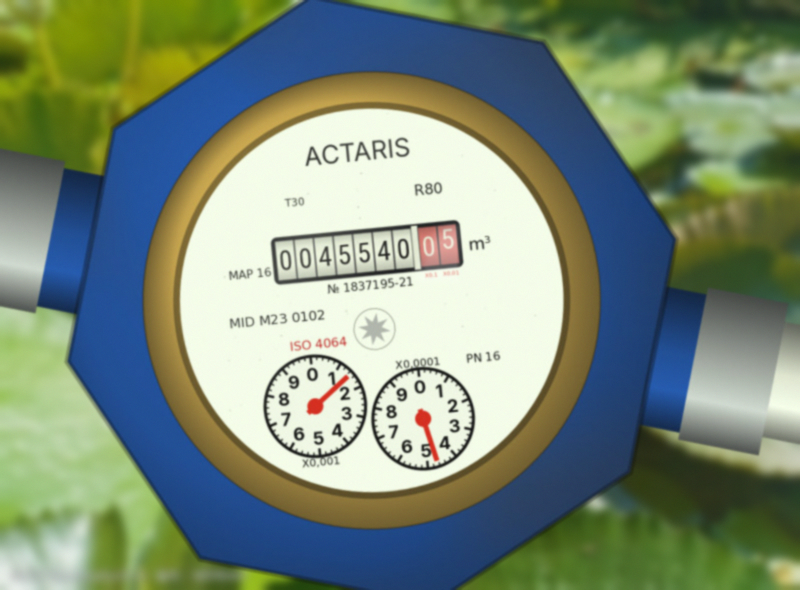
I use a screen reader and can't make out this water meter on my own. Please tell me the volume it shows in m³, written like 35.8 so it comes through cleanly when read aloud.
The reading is 45540.0514
